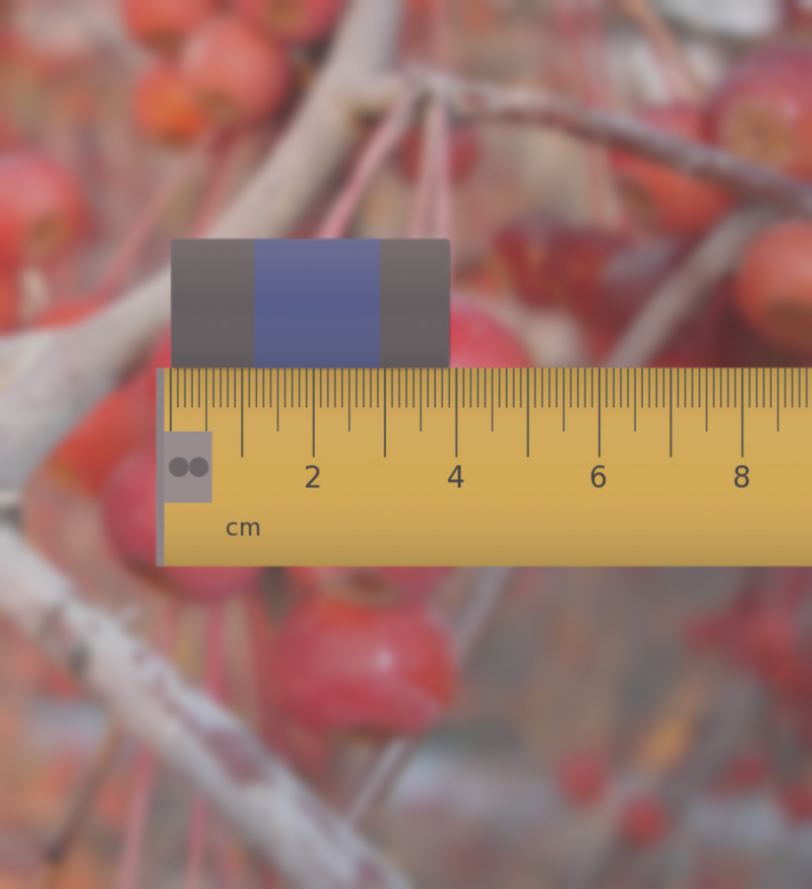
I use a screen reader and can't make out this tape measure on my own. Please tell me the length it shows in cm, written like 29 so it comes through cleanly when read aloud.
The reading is 3.9
